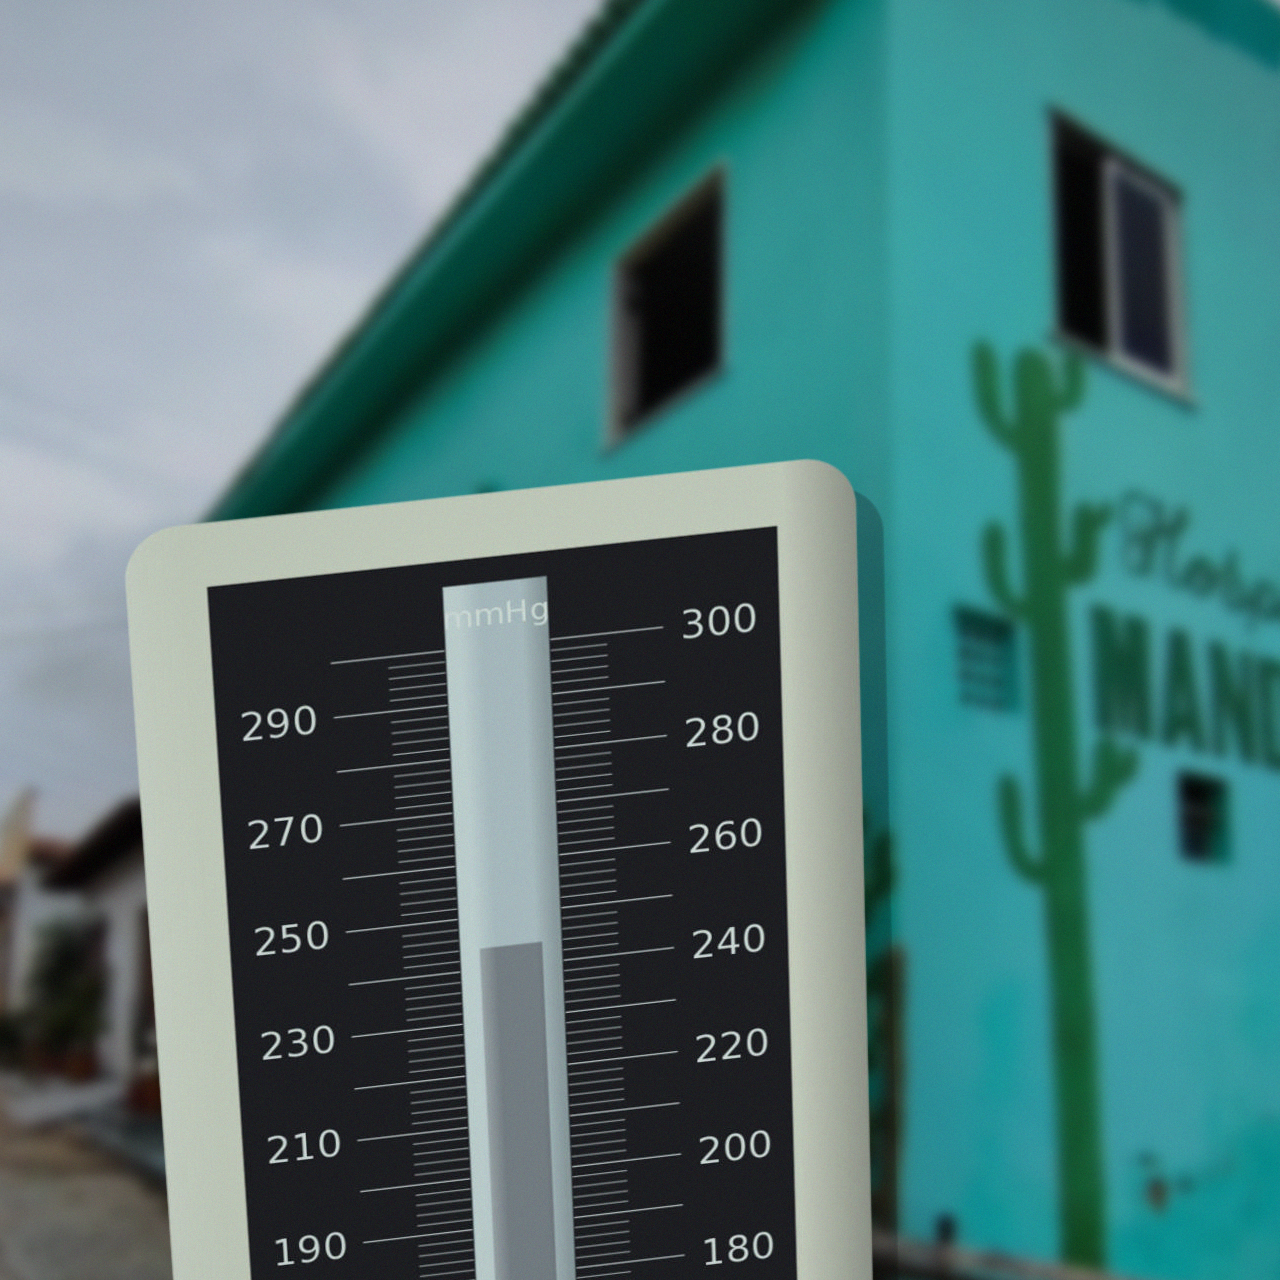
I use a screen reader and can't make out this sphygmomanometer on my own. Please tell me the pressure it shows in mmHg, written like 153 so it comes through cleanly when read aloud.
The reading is 244
